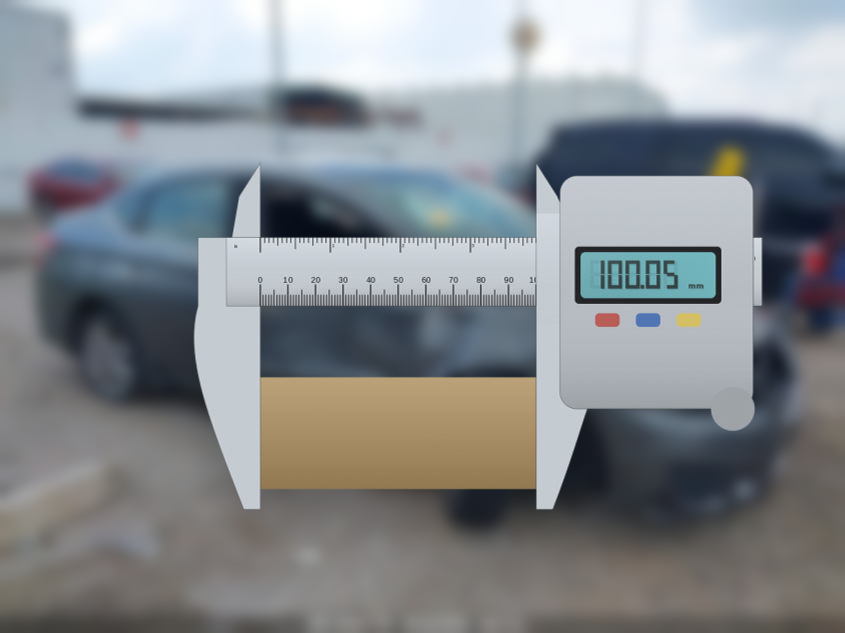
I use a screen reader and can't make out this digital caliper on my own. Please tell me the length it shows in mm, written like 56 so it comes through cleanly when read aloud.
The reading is 100.05
